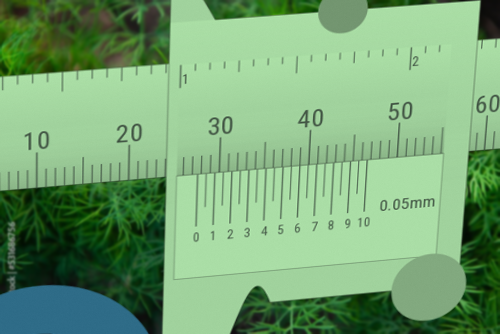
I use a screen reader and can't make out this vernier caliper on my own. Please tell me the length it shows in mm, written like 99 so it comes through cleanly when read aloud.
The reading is 27.6
